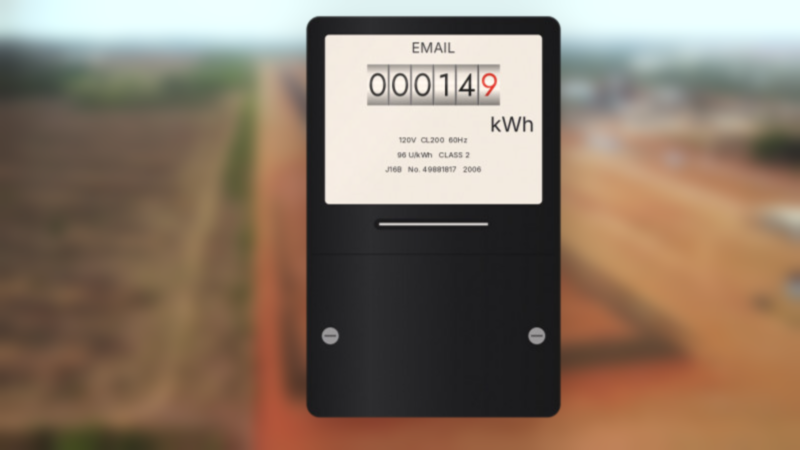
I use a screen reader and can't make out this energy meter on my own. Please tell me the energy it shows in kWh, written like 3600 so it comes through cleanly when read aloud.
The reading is 14.9
